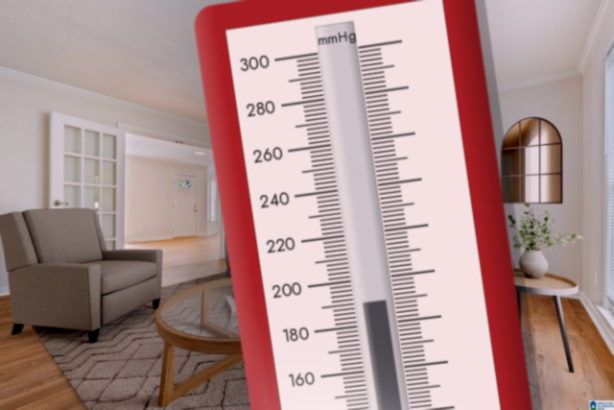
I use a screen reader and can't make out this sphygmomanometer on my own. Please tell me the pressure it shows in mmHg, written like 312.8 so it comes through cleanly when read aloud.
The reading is 190
